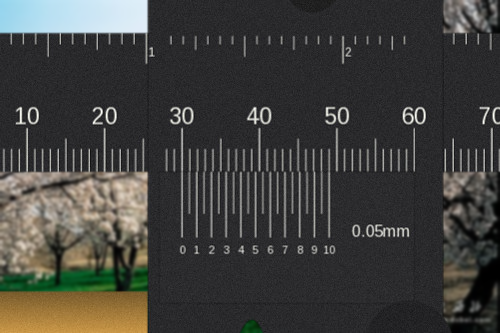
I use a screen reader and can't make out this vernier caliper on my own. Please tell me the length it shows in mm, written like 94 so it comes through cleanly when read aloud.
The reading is 30.0
